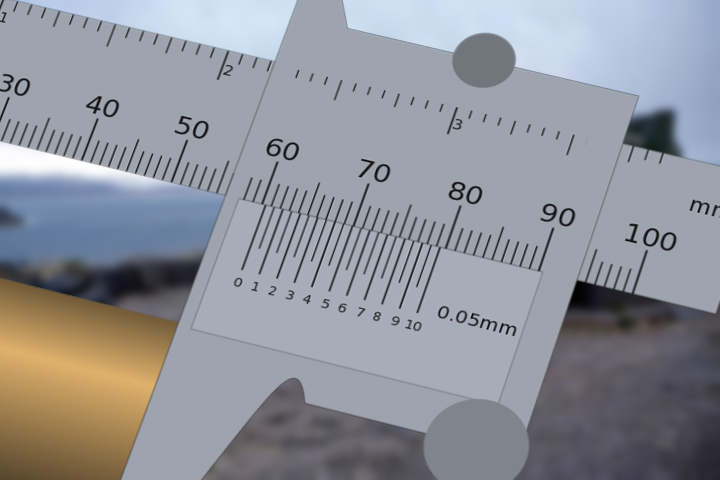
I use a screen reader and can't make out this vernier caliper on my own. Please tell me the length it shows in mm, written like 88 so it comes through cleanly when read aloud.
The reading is 60.4
